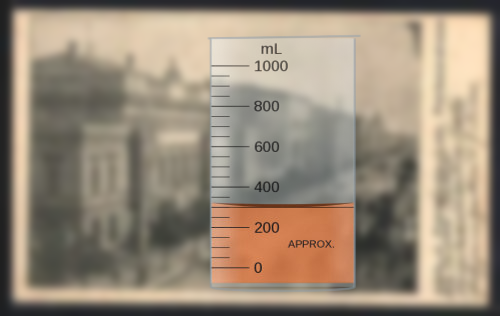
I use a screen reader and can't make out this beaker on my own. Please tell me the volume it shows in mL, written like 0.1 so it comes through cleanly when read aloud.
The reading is 300
